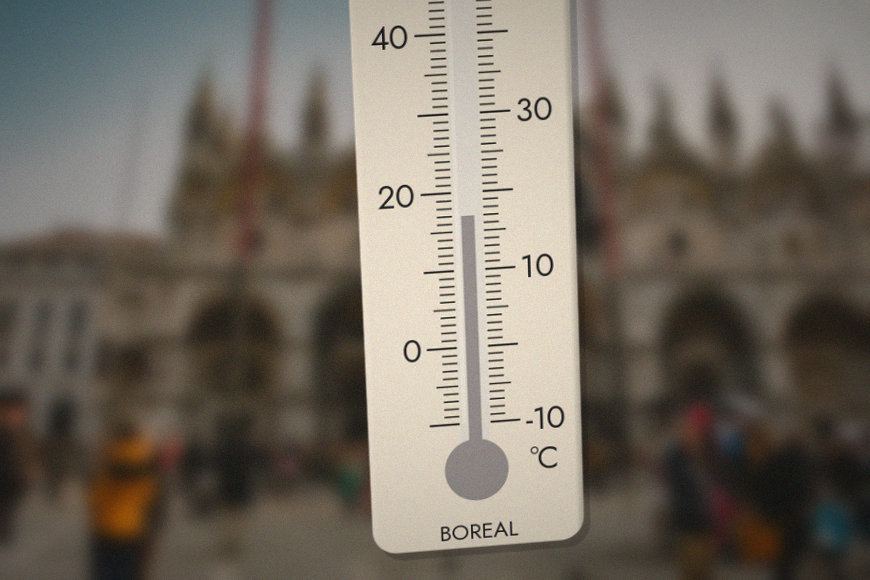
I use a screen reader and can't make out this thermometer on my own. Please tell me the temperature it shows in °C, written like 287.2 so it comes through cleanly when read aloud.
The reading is 17
